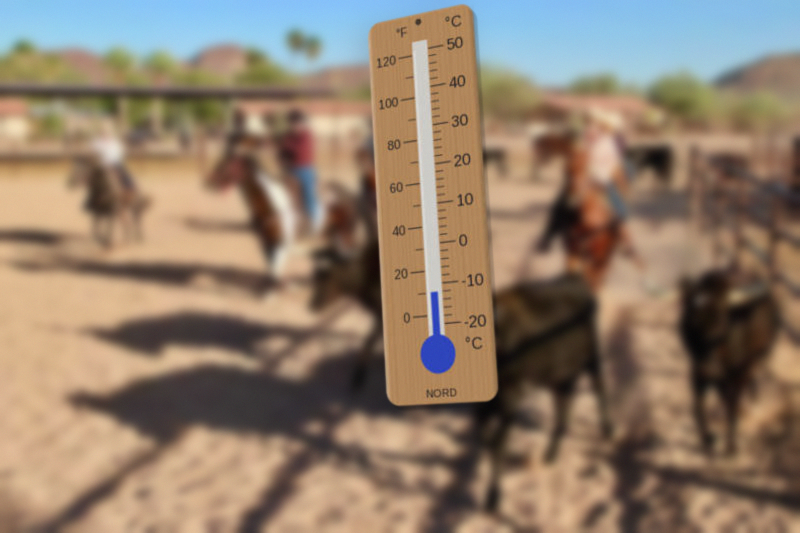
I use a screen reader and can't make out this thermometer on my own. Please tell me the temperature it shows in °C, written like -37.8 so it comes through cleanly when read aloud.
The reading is -12
